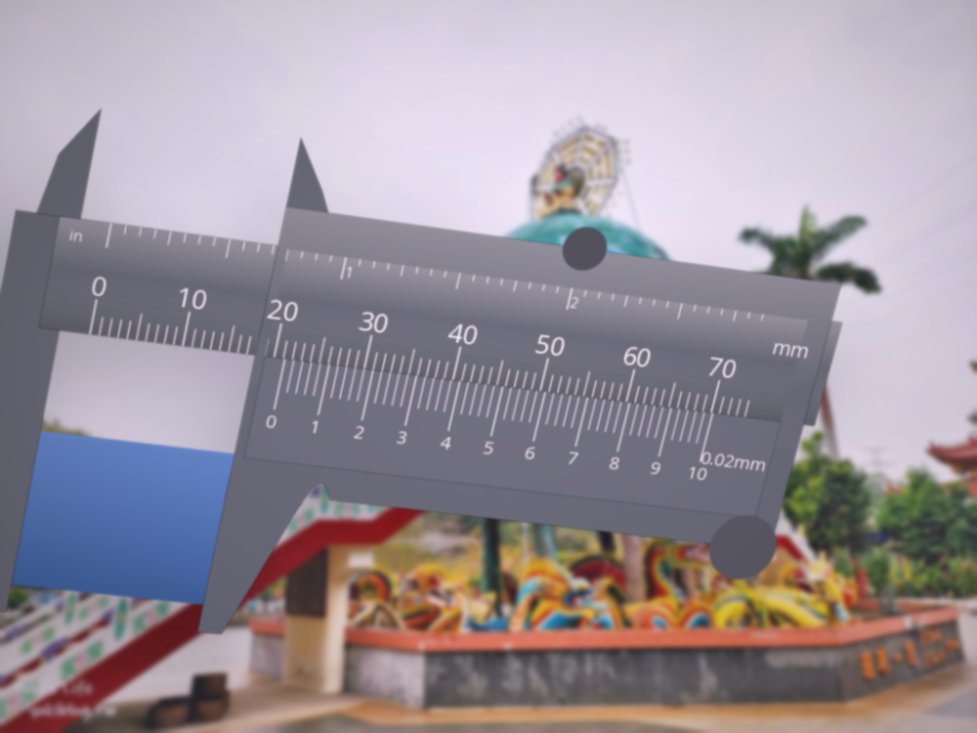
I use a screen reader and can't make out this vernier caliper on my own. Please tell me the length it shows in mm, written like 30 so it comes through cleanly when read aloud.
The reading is 21.2
